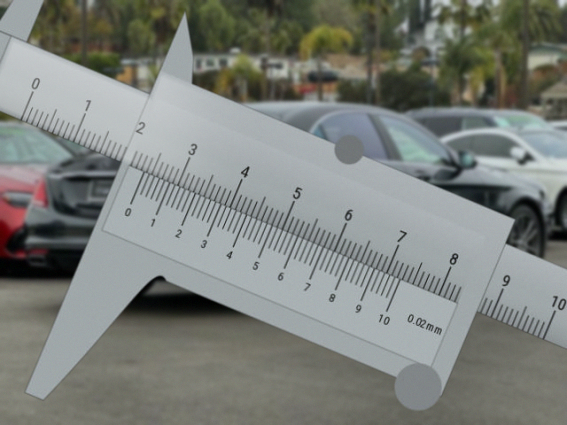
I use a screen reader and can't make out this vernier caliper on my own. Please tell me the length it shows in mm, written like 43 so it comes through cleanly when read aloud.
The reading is 23.6
